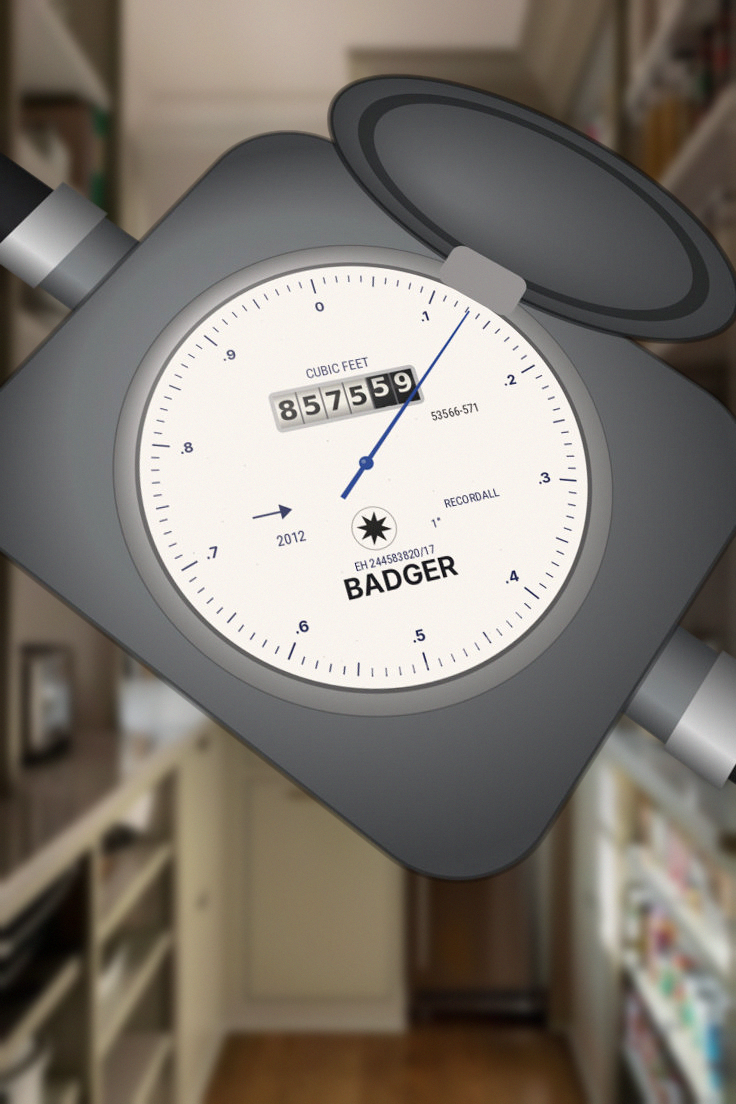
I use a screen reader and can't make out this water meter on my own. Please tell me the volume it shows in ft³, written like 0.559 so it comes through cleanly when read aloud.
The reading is 857559.13
